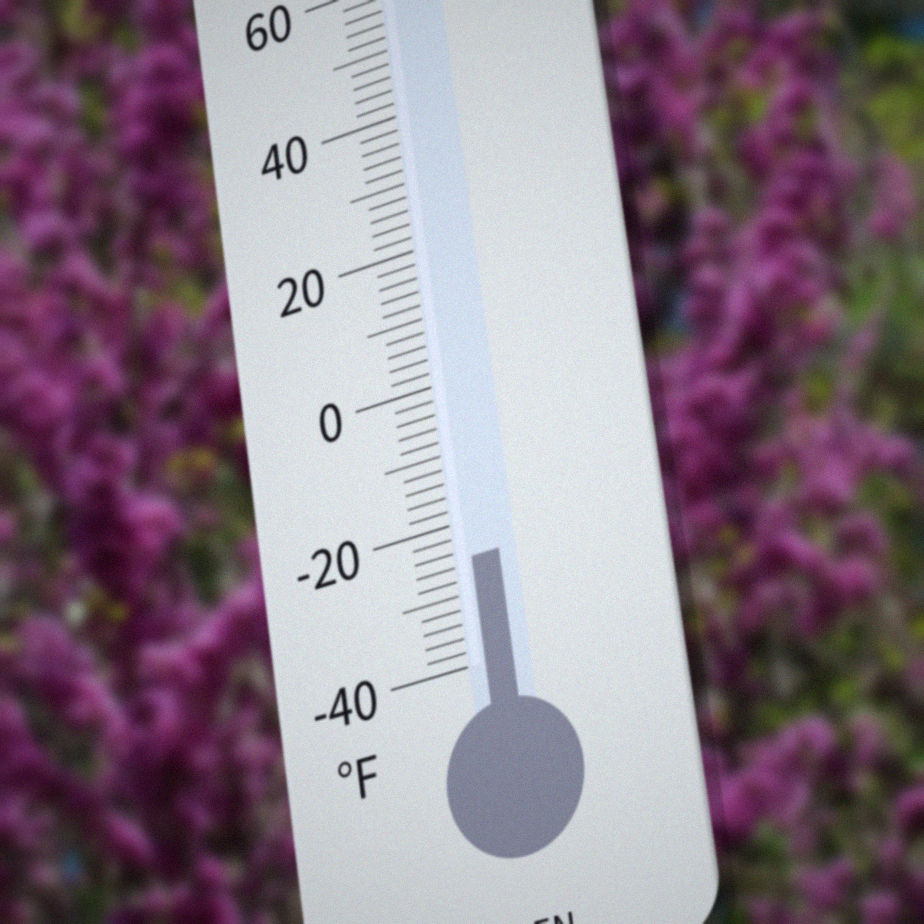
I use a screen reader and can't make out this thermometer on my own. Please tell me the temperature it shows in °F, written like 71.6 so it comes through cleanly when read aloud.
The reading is -25
